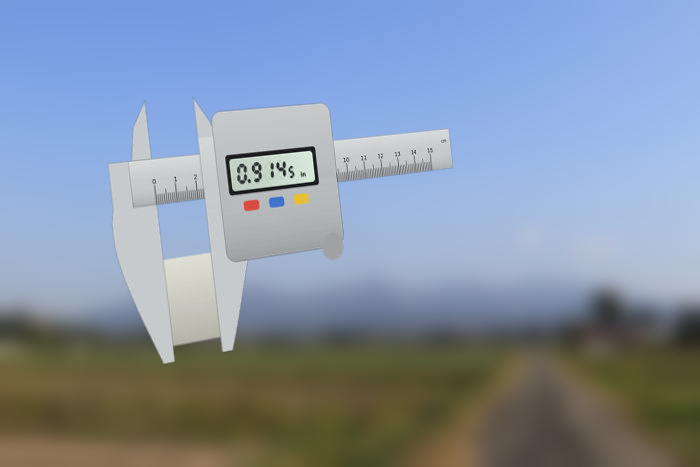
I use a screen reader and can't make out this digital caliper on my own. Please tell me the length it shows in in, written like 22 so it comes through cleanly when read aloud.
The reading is 0.9145
